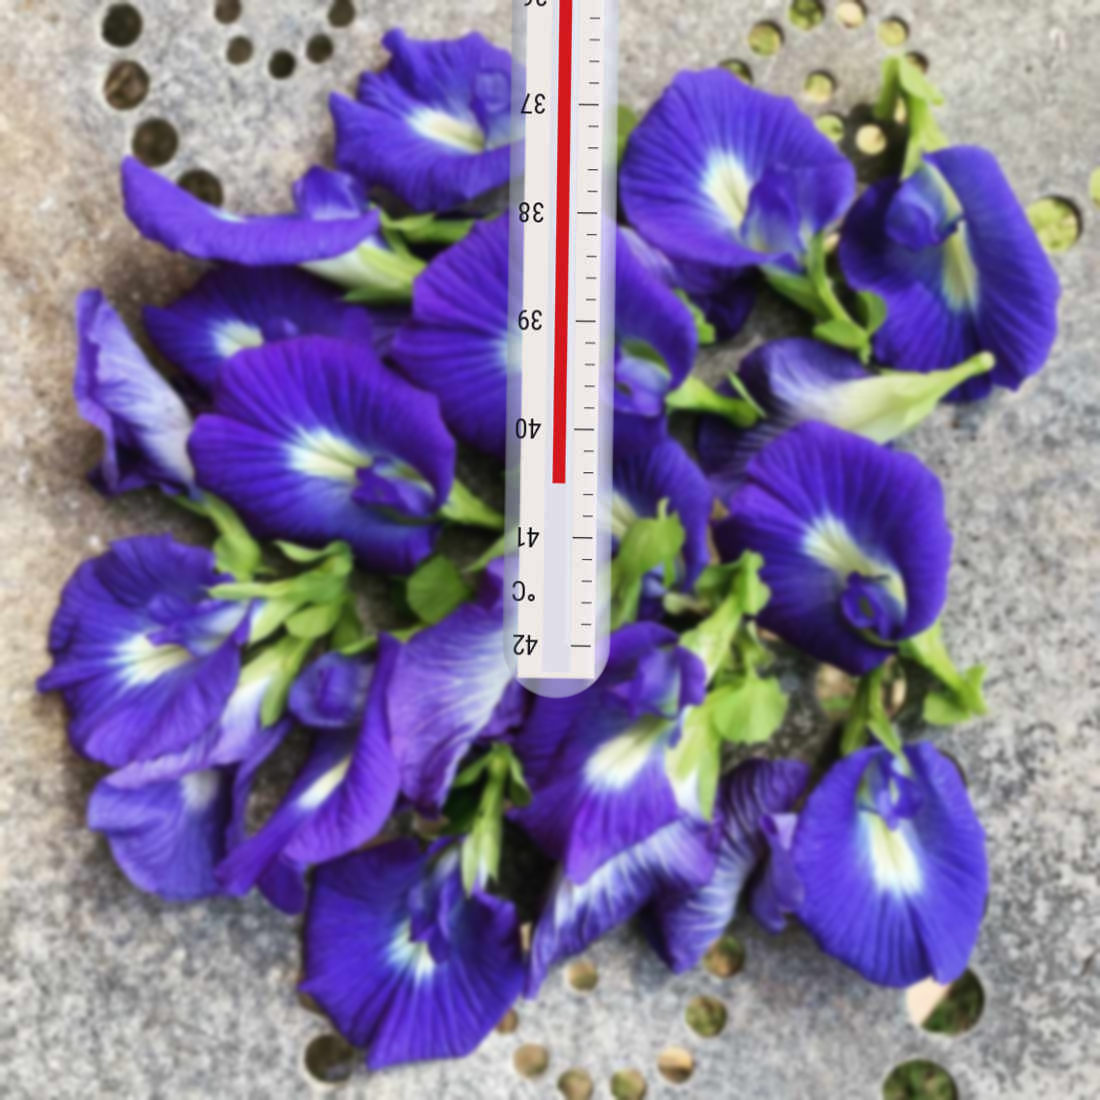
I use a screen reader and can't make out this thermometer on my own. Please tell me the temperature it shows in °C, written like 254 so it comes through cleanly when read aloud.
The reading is 40.5
